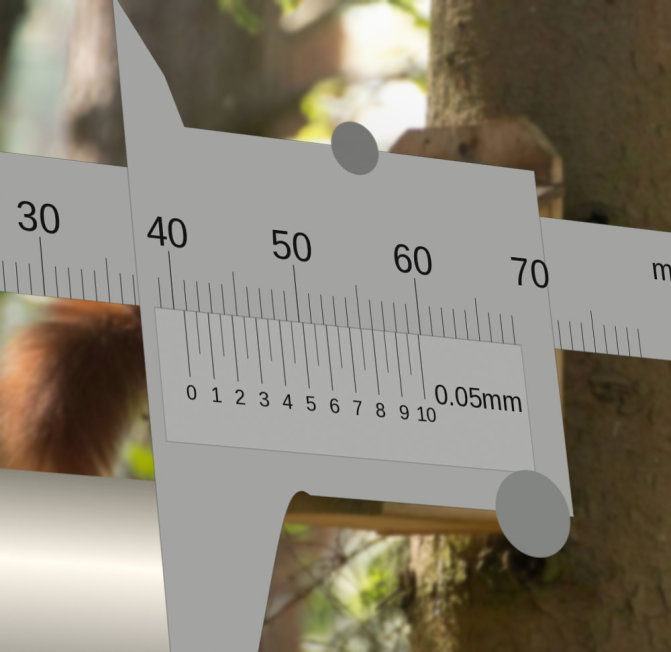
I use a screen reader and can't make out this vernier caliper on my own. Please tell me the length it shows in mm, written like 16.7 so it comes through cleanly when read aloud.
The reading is 40.8
